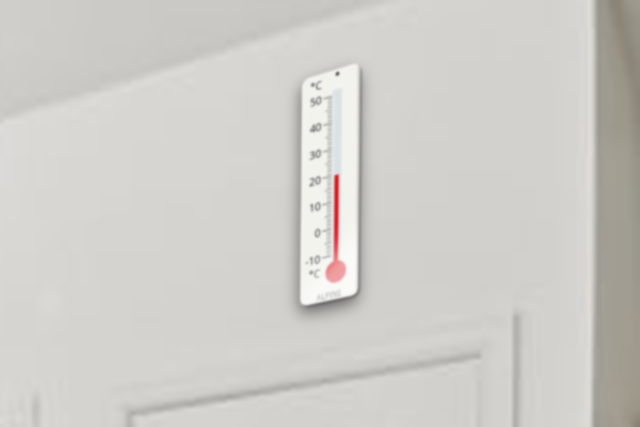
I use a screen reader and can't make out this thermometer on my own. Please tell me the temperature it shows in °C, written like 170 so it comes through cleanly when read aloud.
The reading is 20
